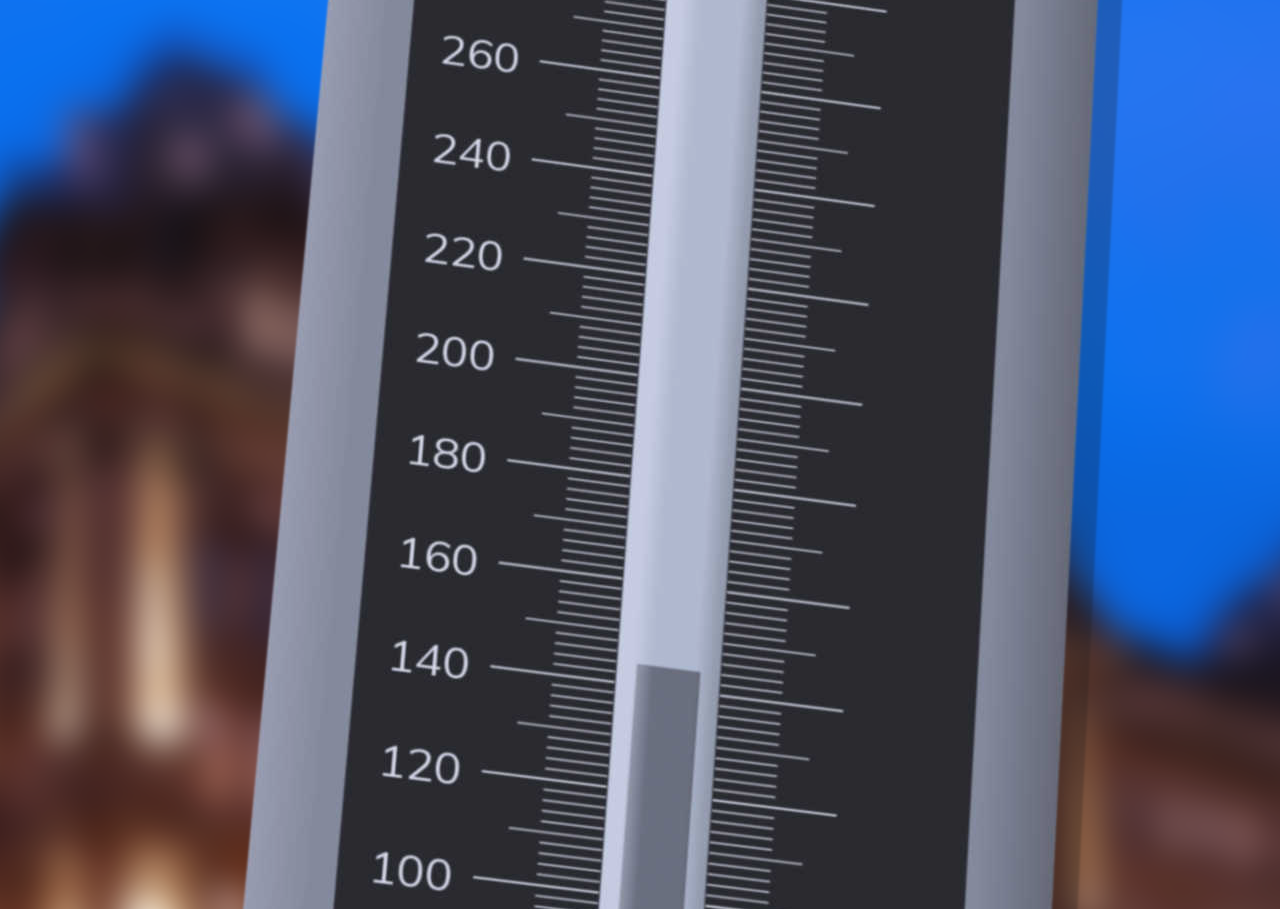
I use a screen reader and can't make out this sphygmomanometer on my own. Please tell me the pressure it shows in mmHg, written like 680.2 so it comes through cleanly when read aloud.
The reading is 144
